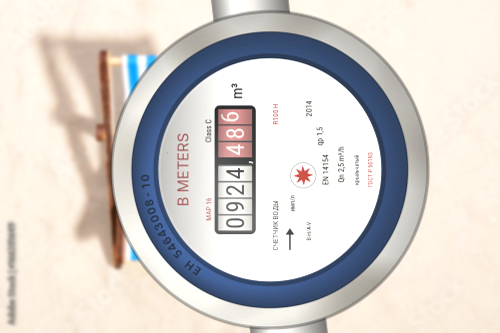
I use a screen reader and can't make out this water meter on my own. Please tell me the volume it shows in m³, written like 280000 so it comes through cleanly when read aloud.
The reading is 924.486
